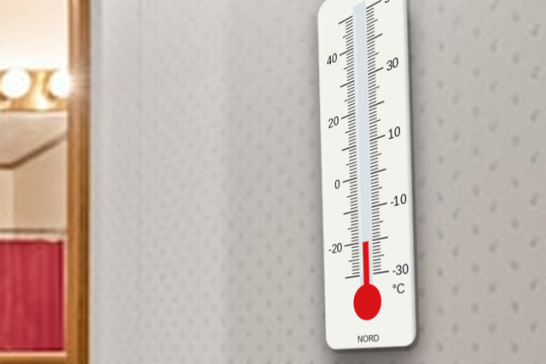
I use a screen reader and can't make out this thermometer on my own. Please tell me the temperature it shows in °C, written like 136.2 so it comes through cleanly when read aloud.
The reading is -20
